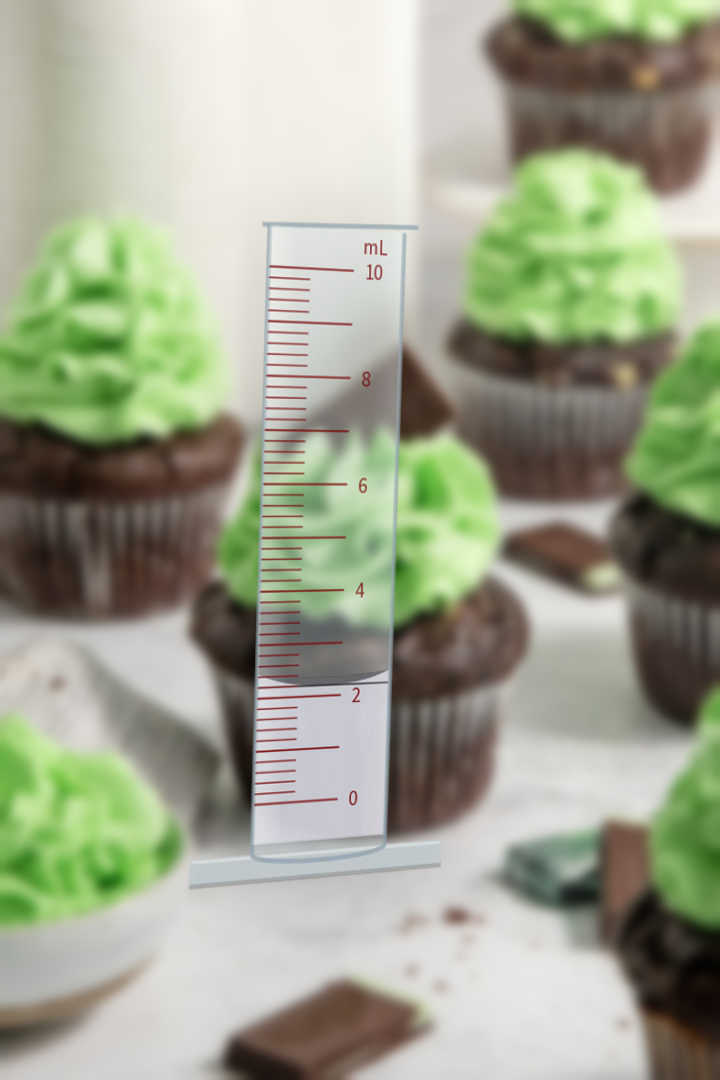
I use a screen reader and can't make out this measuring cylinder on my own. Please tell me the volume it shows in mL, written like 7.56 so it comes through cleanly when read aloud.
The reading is 2.2
